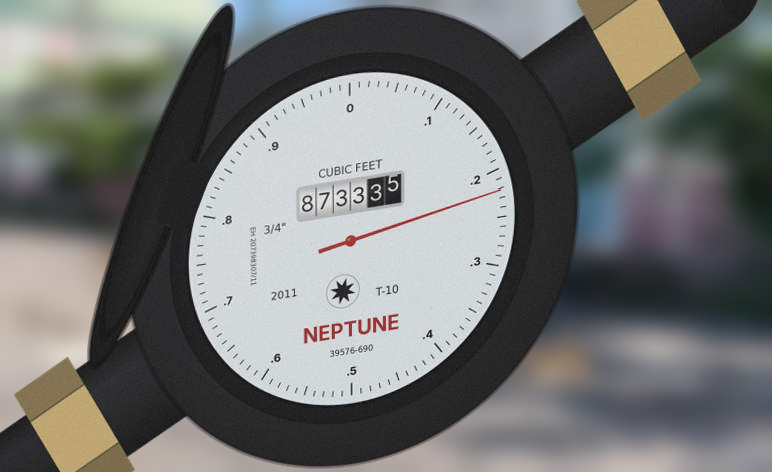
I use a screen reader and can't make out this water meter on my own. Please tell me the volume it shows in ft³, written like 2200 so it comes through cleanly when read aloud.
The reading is 873335.22
